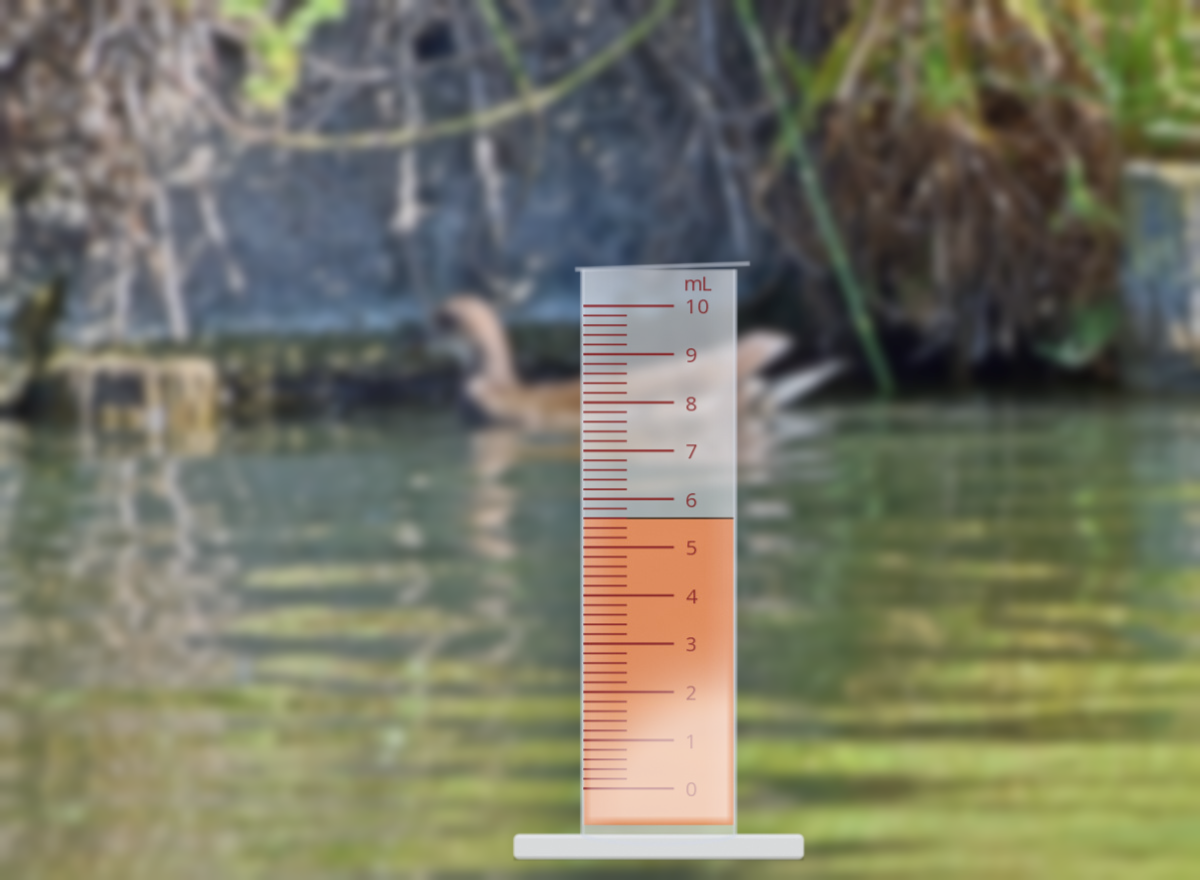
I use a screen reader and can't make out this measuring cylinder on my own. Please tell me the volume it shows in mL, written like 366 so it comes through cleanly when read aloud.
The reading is 5.6
